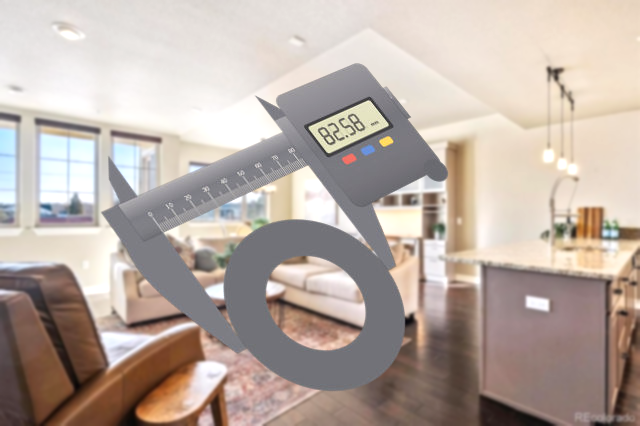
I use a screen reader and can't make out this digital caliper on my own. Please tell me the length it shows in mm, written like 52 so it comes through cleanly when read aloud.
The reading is 82.58
